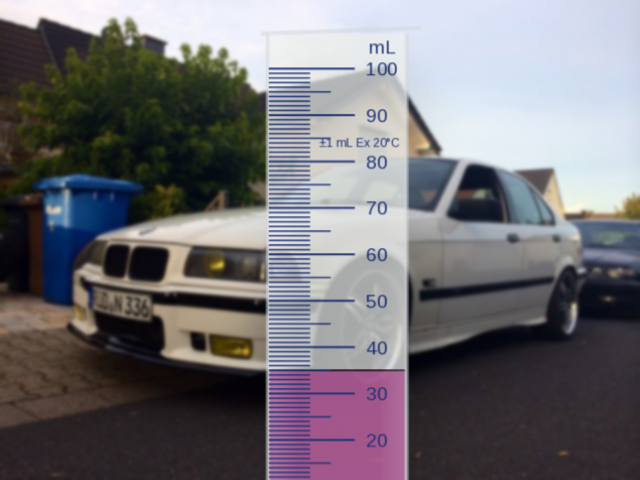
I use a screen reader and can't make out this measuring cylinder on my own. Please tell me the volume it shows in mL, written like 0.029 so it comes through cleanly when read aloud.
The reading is 35
